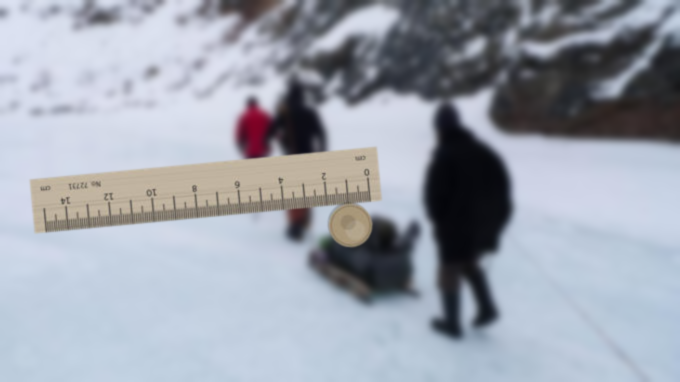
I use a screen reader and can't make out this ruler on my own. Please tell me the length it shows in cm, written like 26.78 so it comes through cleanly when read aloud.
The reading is 2
